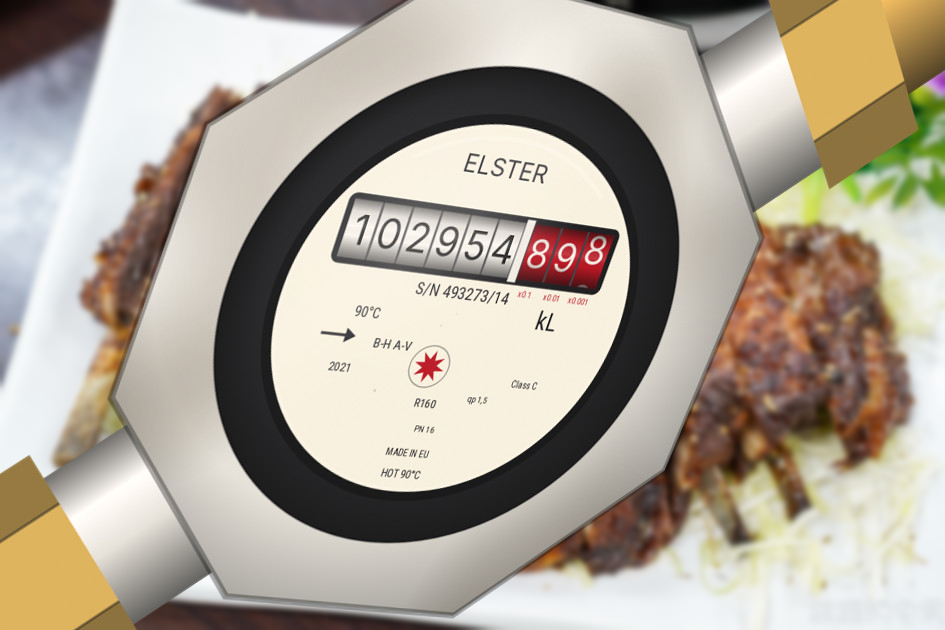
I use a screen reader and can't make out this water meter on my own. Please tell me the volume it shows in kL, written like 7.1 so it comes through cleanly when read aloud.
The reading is 102954.898
